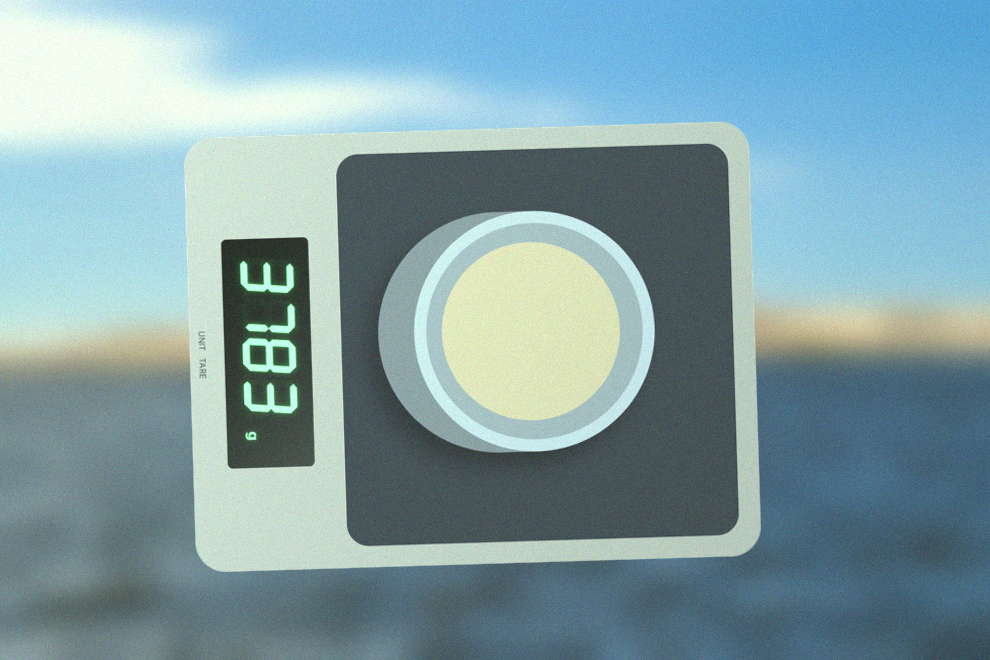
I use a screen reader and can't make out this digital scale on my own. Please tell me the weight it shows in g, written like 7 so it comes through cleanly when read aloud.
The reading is 3783
